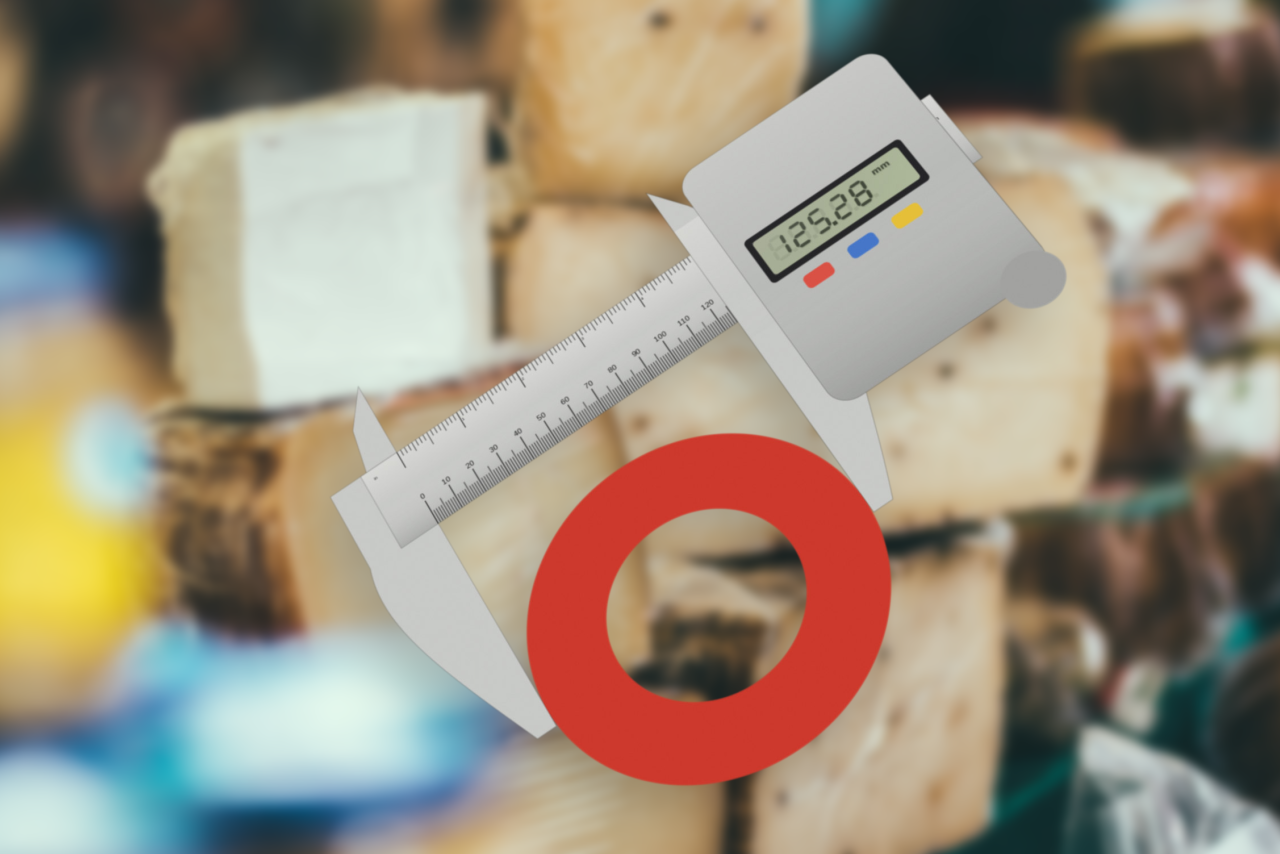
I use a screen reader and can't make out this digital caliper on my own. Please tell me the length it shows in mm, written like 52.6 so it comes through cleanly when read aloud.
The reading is 125.28
